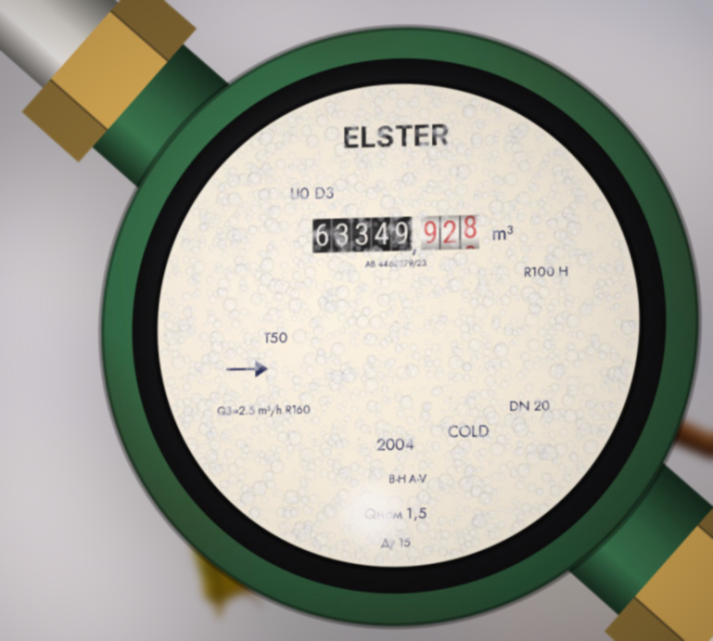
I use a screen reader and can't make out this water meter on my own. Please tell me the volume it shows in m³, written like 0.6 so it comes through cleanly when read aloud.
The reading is 63349.928
